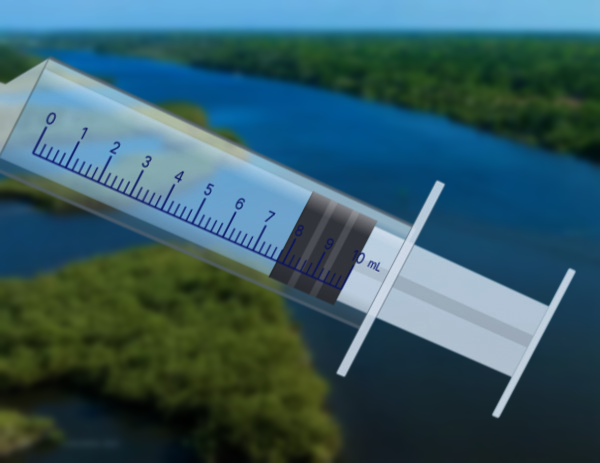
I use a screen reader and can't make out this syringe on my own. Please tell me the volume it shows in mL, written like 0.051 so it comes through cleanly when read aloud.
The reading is 7.8
